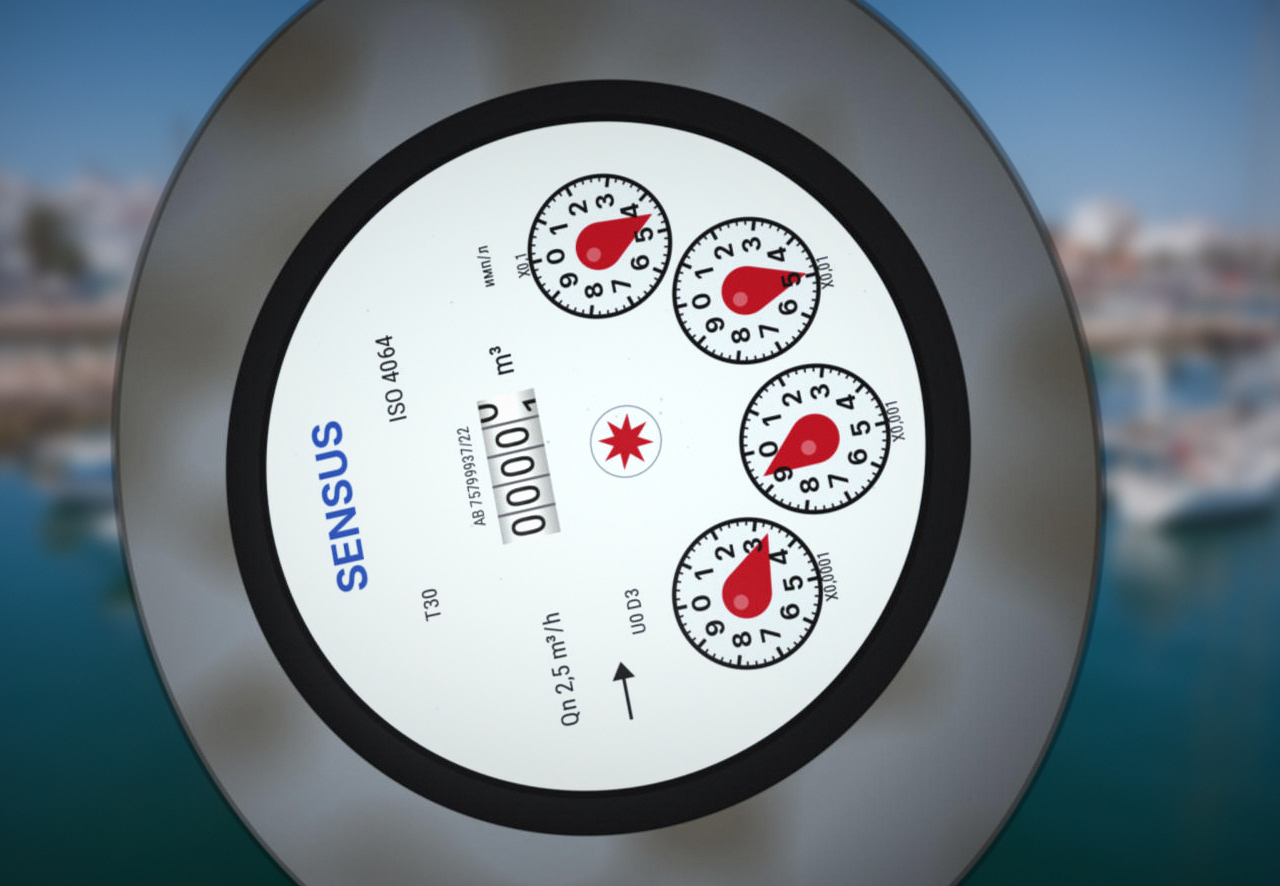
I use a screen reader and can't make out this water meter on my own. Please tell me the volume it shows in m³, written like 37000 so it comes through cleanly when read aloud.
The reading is 0.4493
